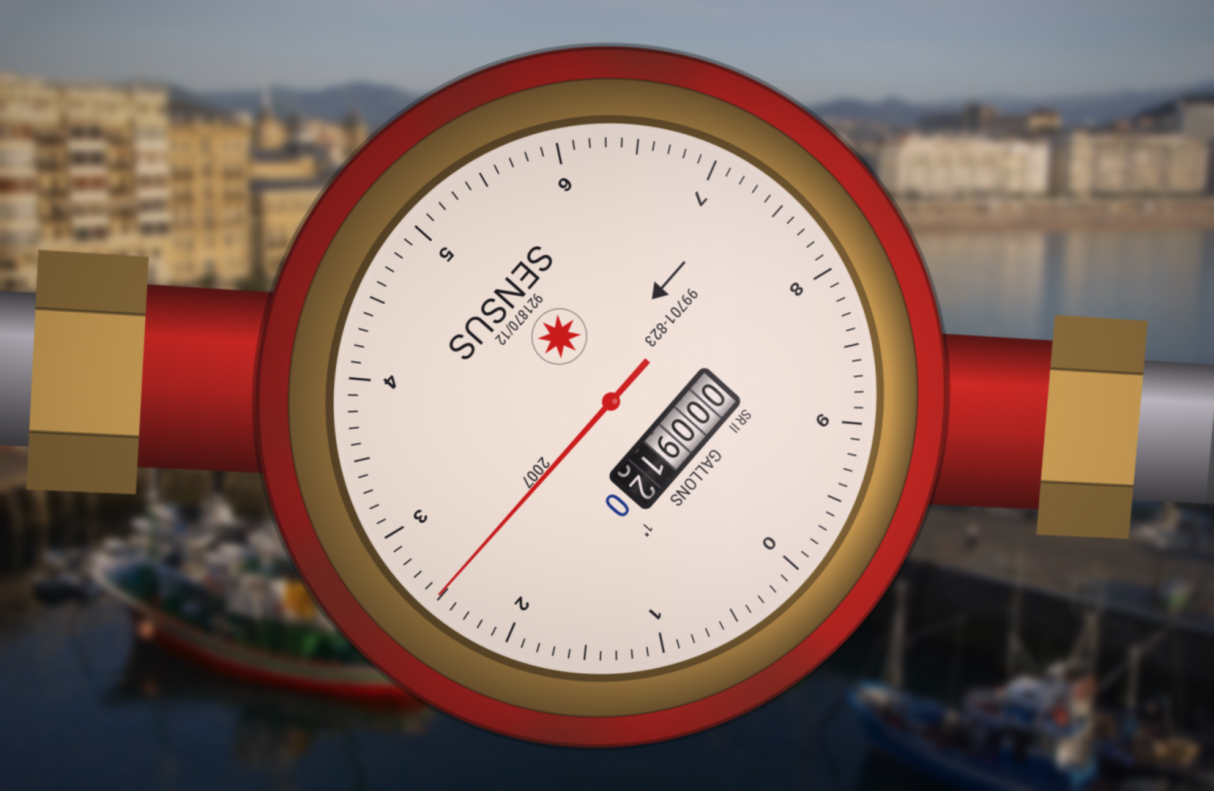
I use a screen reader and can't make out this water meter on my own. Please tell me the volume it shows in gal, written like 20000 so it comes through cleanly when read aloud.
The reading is 9122.5
